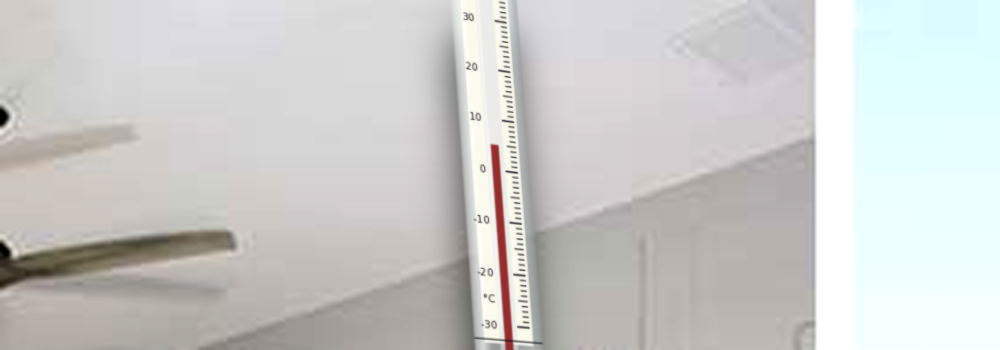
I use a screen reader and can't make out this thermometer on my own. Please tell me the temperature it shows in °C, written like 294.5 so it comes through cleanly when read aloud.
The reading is 5
